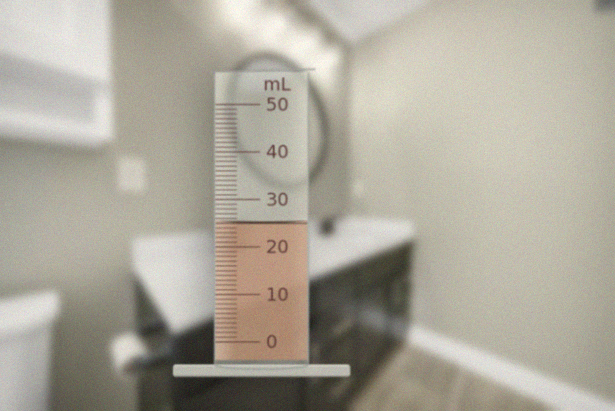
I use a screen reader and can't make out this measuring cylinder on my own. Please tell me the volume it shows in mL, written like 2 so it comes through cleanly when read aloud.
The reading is 25
